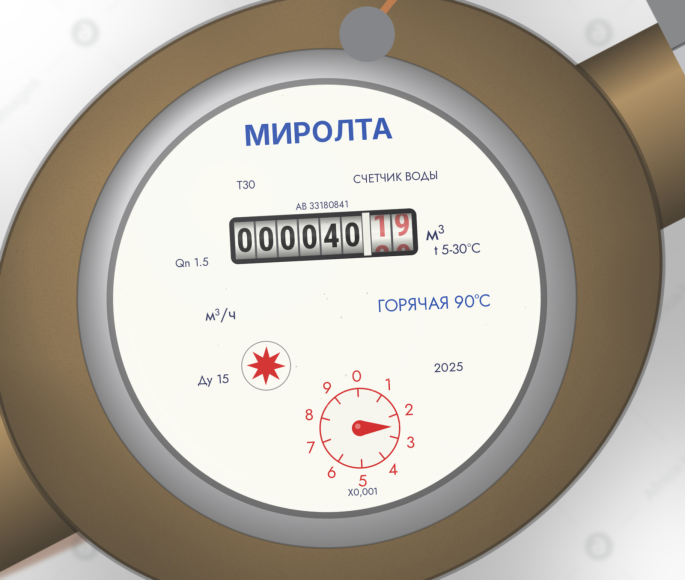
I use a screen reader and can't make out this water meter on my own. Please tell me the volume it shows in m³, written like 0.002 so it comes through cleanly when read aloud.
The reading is 40.192
